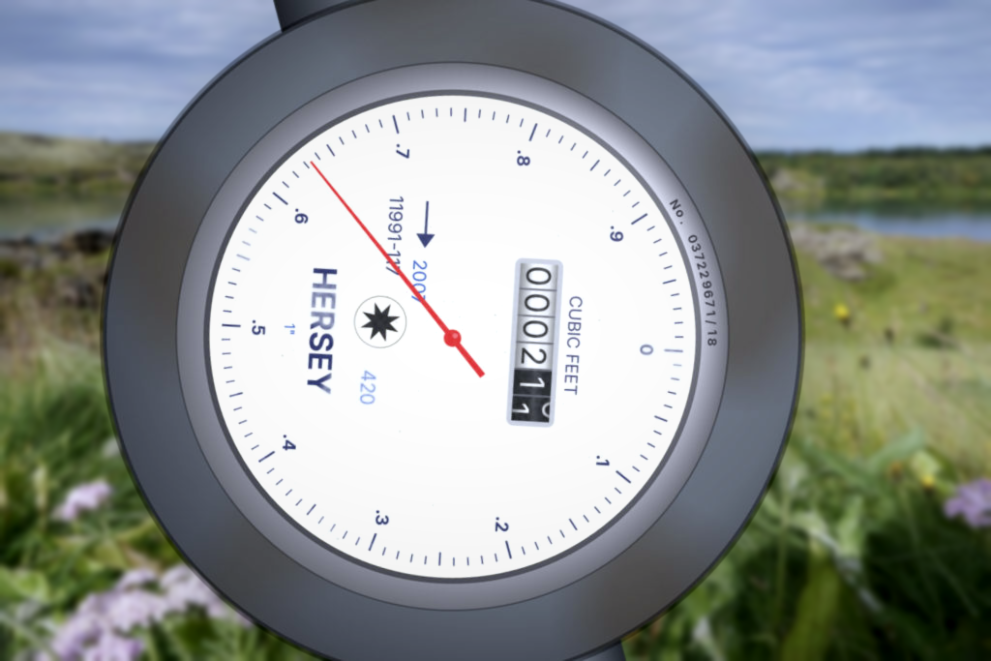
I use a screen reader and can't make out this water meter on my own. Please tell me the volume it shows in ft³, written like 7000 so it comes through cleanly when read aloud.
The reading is 210.63
